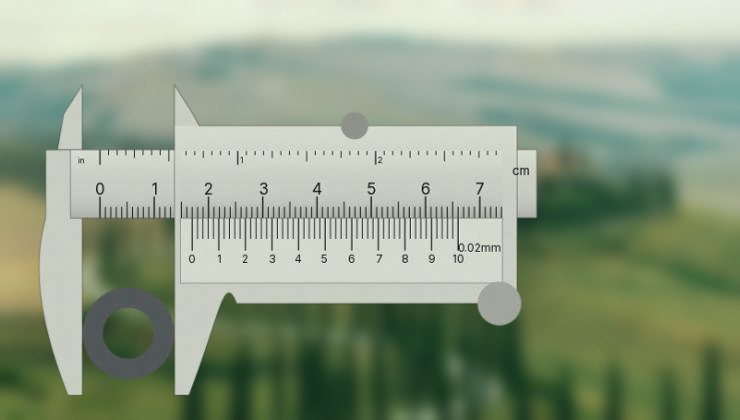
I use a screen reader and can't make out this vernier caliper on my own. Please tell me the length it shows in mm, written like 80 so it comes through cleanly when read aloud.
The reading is 17.0
